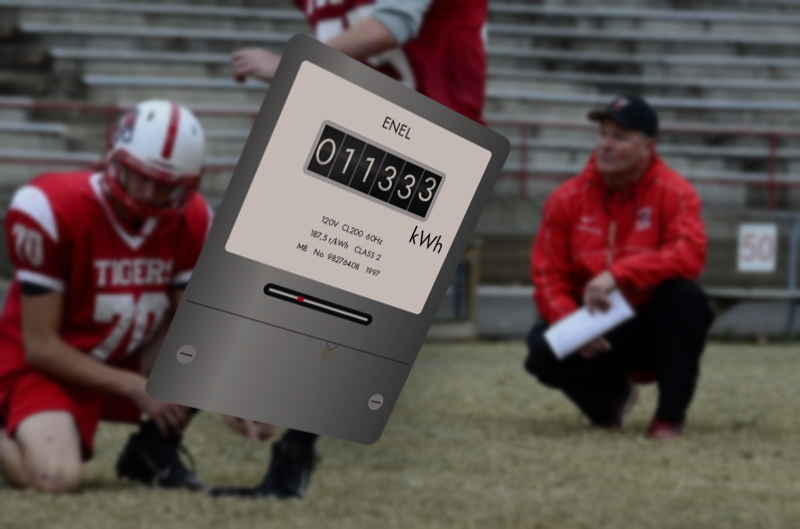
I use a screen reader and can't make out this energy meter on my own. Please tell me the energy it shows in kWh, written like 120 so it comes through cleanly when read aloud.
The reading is 11333
